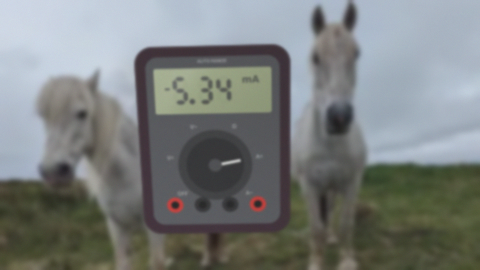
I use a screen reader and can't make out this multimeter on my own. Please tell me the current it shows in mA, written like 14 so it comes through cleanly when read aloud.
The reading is -5.34
